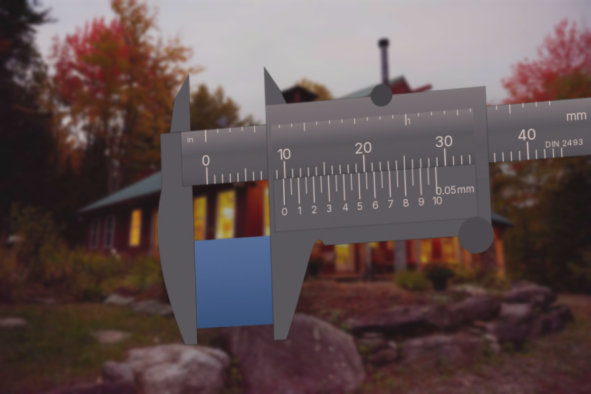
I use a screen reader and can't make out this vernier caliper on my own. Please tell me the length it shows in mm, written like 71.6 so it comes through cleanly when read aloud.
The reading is 9.8
